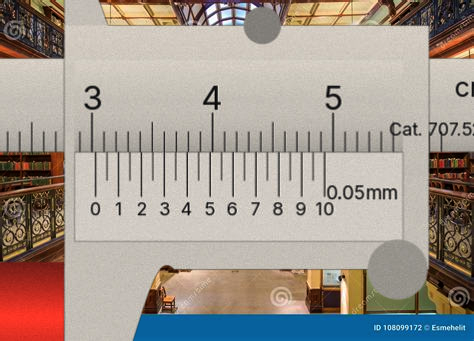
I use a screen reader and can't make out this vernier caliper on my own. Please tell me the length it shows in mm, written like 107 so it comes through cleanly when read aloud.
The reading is 30.3
